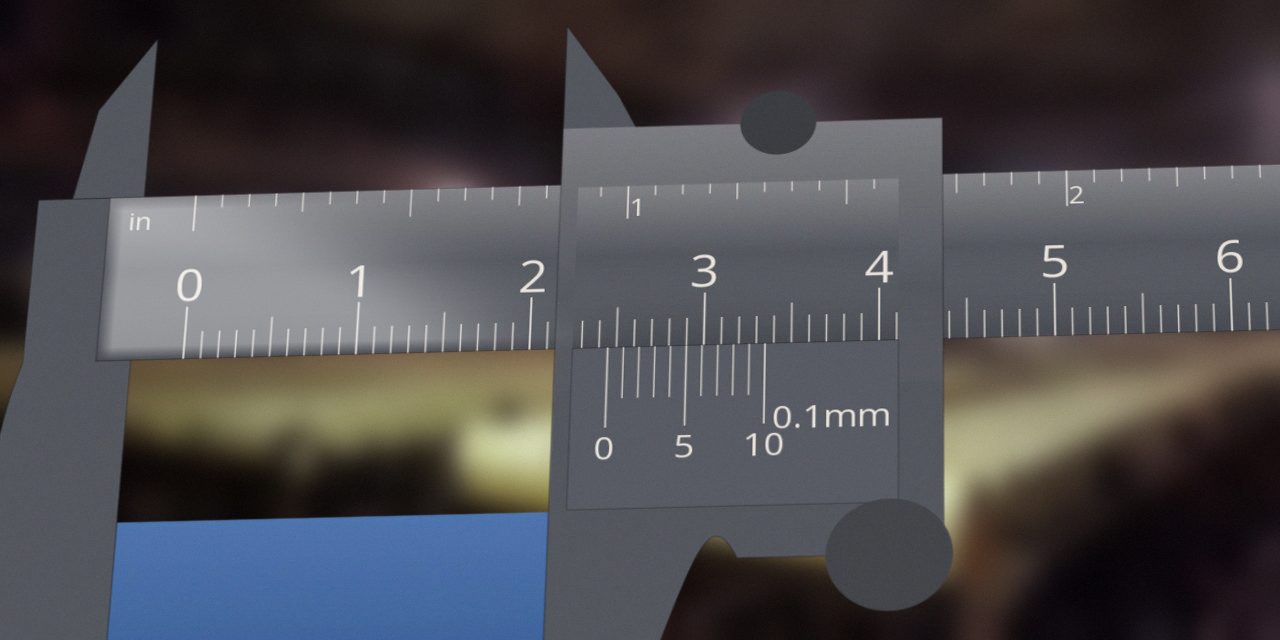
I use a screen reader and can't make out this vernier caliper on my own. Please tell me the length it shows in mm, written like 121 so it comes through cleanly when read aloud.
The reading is 24.5
